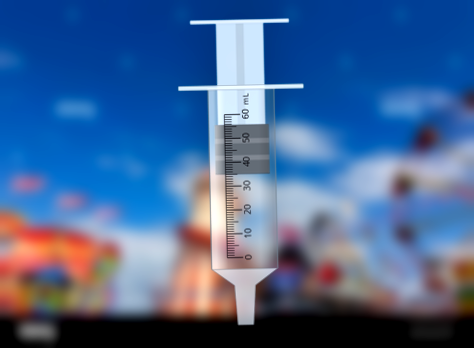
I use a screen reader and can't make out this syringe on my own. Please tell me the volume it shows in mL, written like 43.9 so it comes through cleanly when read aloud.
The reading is 35
